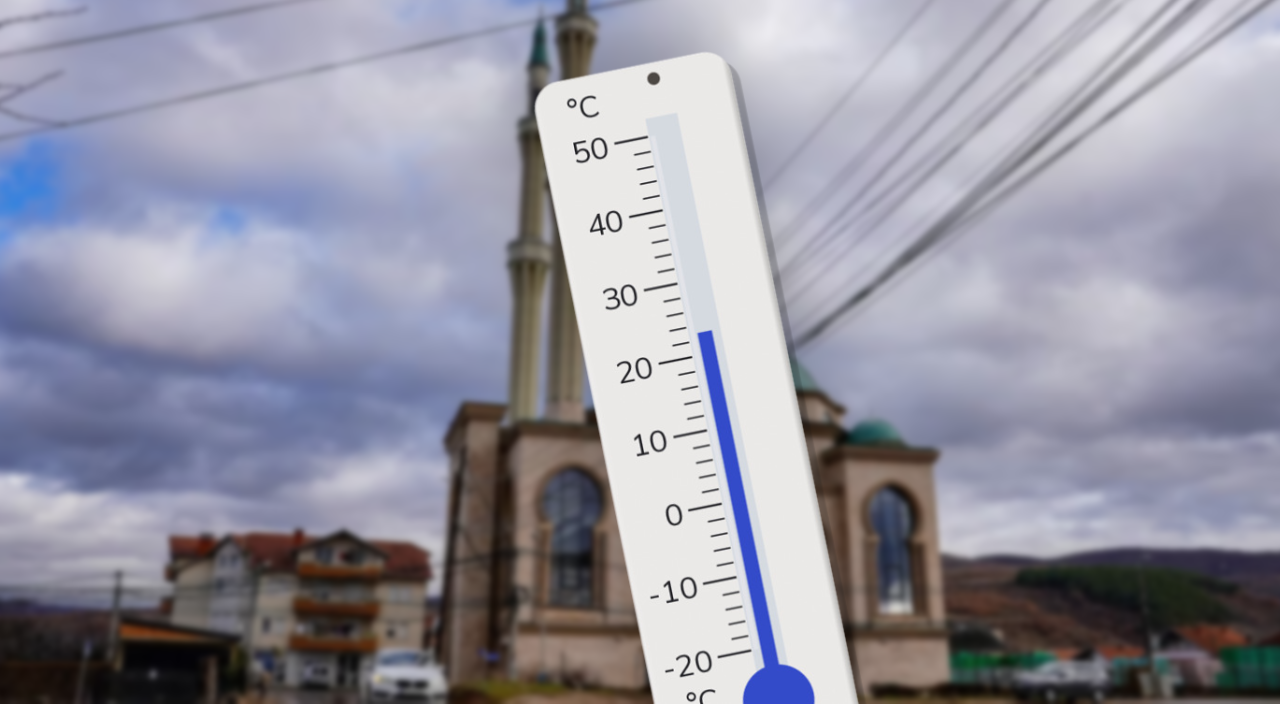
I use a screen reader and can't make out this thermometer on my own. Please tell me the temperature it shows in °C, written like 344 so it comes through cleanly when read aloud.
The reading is 23
